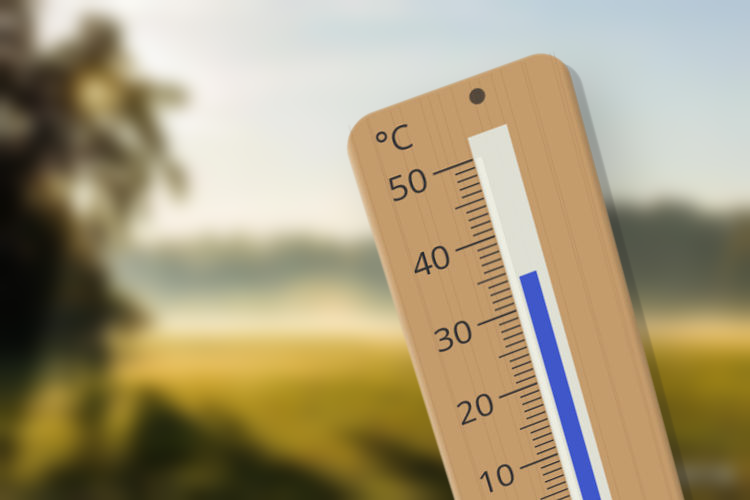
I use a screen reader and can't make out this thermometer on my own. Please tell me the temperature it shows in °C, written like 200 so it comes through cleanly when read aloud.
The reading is 34
